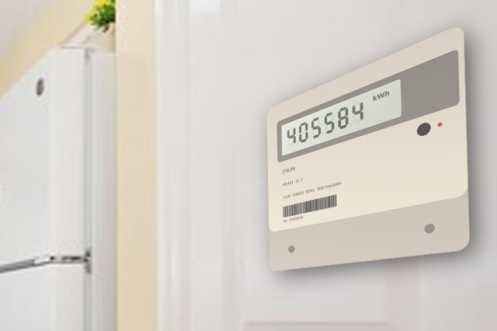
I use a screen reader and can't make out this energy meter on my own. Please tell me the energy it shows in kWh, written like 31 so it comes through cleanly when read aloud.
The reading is 405584
